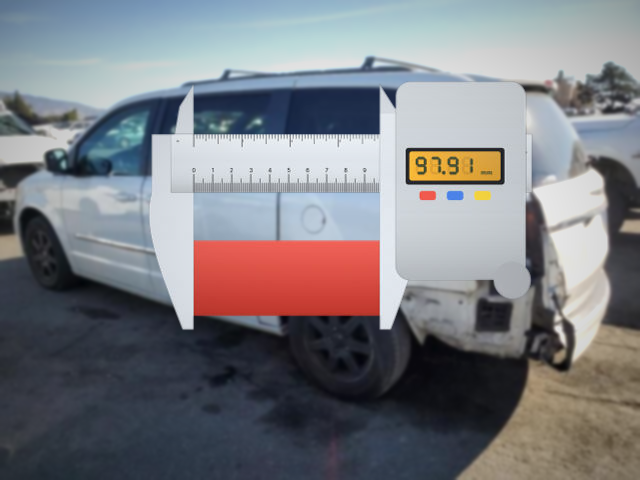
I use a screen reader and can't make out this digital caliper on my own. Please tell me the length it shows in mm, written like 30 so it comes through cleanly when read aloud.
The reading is 97.91
